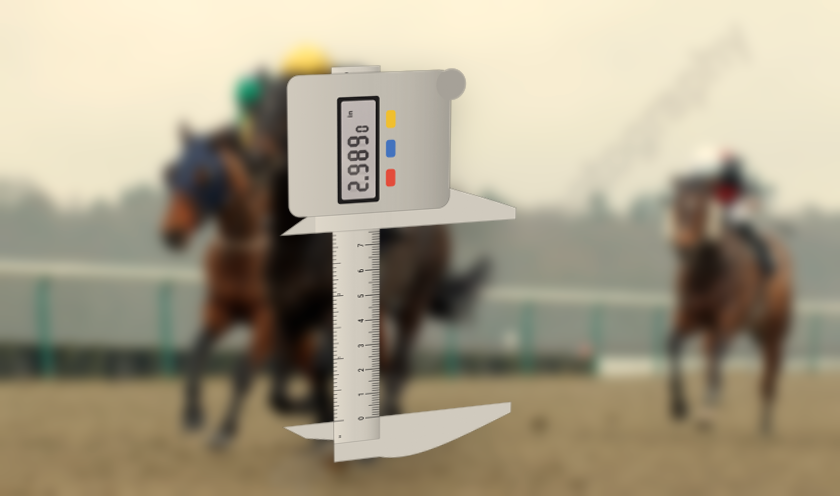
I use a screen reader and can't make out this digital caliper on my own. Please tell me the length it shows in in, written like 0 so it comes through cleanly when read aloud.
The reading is 2.9890
